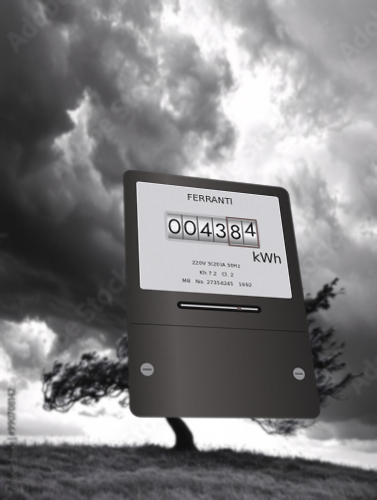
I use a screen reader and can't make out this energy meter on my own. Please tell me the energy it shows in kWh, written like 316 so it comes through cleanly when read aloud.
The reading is 43.84
